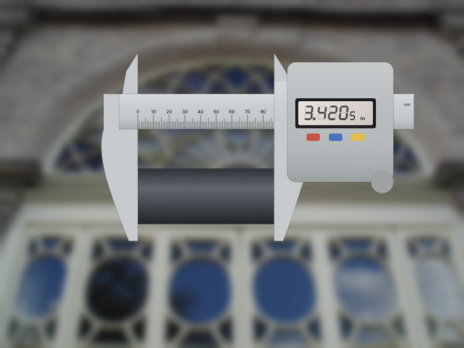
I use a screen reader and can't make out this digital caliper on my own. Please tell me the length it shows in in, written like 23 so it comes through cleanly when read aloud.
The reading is 3.4205
